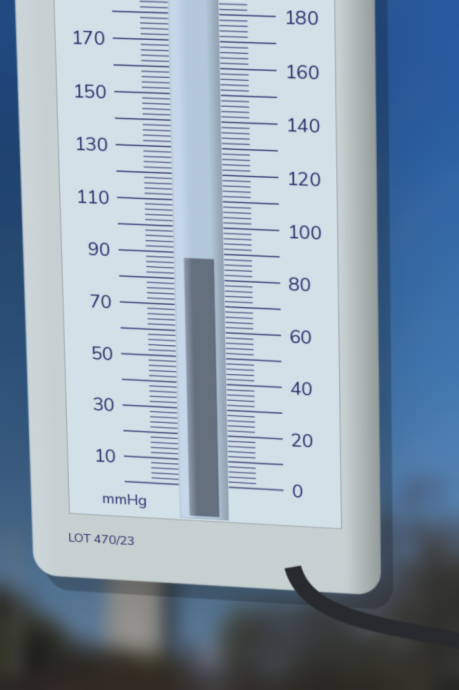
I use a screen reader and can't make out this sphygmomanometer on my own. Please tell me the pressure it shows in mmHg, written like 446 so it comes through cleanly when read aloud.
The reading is 88
